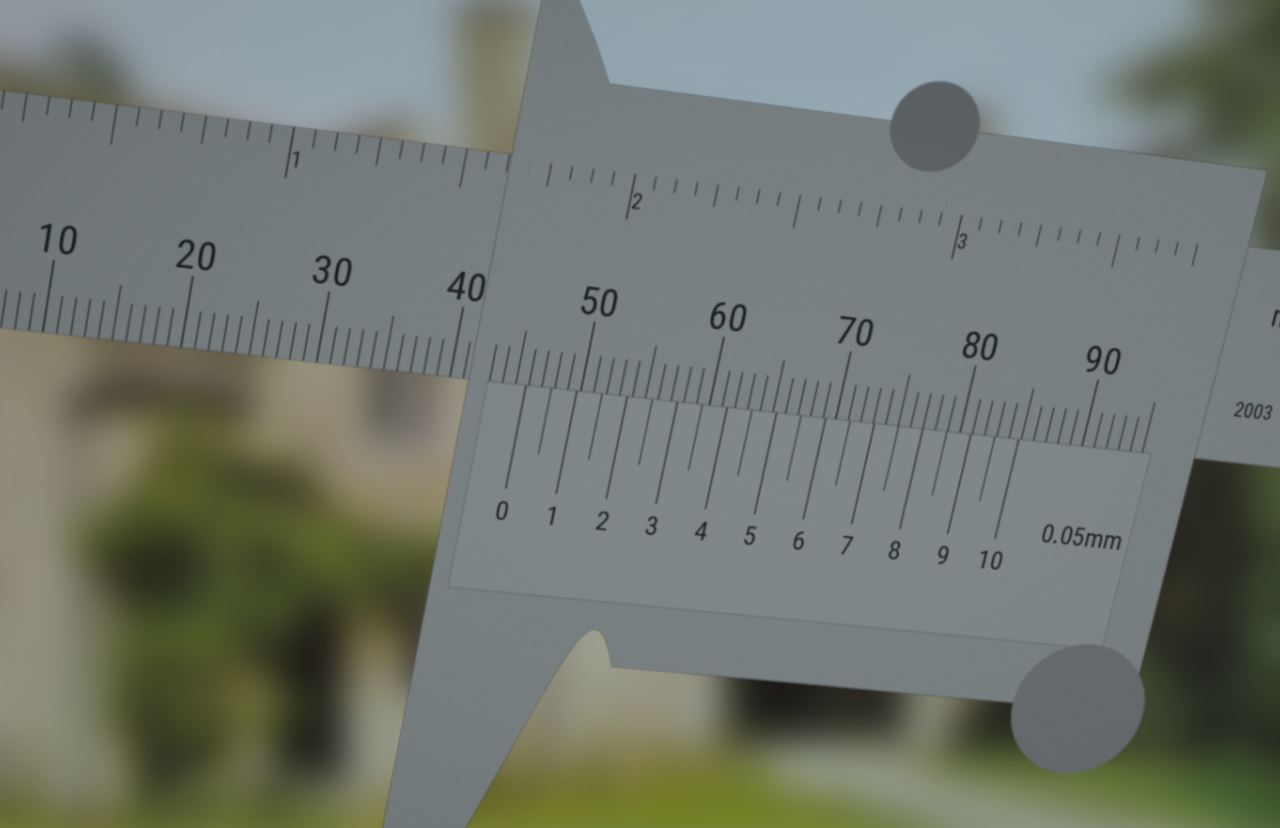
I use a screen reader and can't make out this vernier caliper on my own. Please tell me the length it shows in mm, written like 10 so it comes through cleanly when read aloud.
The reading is 45.8
